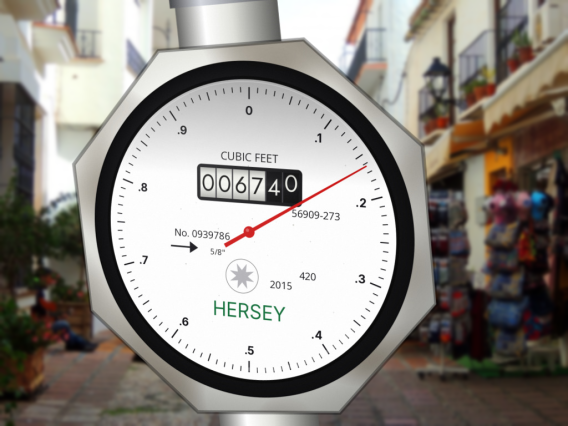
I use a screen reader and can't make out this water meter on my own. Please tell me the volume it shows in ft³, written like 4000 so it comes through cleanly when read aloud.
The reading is 6740.16
